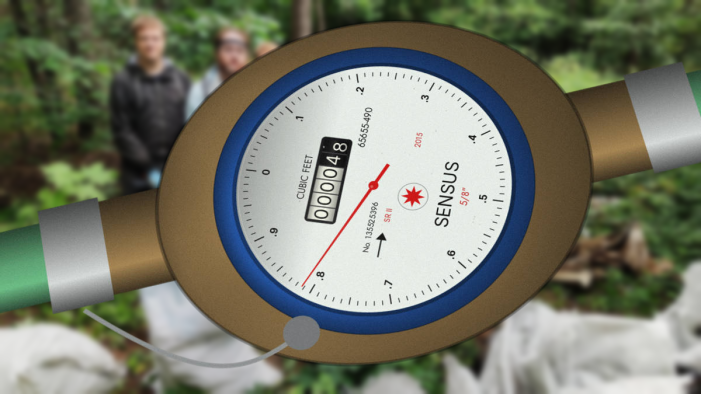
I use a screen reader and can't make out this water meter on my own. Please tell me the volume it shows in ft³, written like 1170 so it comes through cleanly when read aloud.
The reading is 47.81
